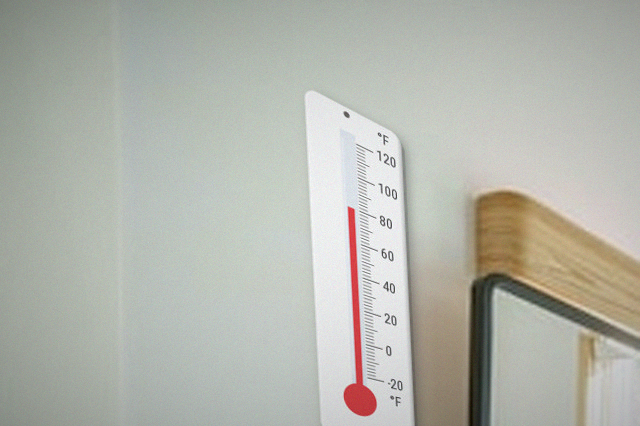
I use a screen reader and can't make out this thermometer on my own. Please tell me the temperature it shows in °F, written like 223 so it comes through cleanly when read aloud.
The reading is 80
